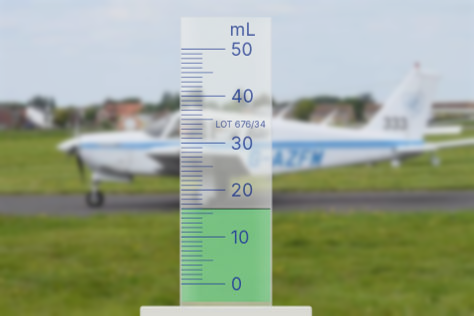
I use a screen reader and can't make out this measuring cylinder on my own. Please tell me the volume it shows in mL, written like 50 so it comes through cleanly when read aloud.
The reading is 16
